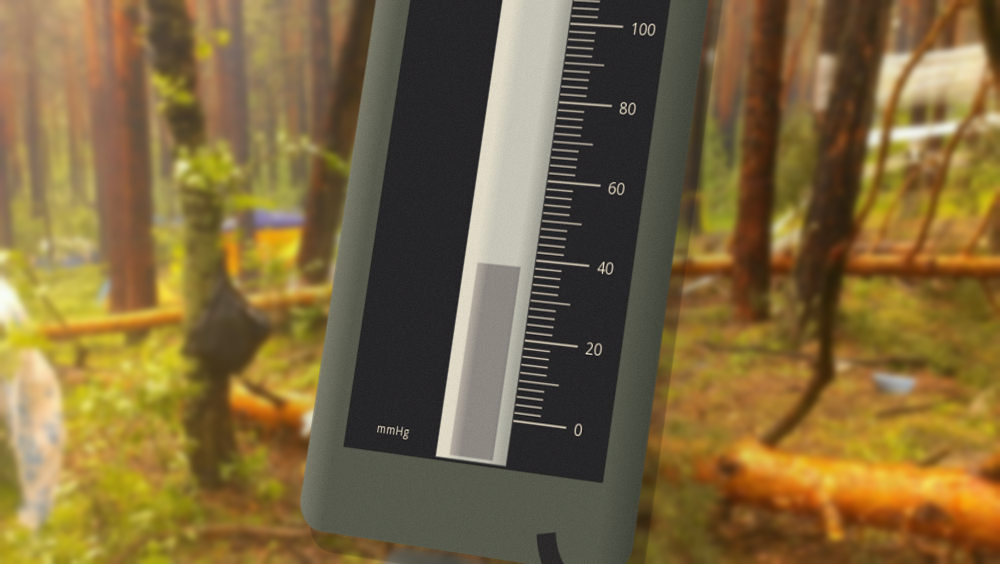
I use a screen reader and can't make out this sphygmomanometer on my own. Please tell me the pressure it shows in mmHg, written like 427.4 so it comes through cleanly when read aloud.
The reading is 38
